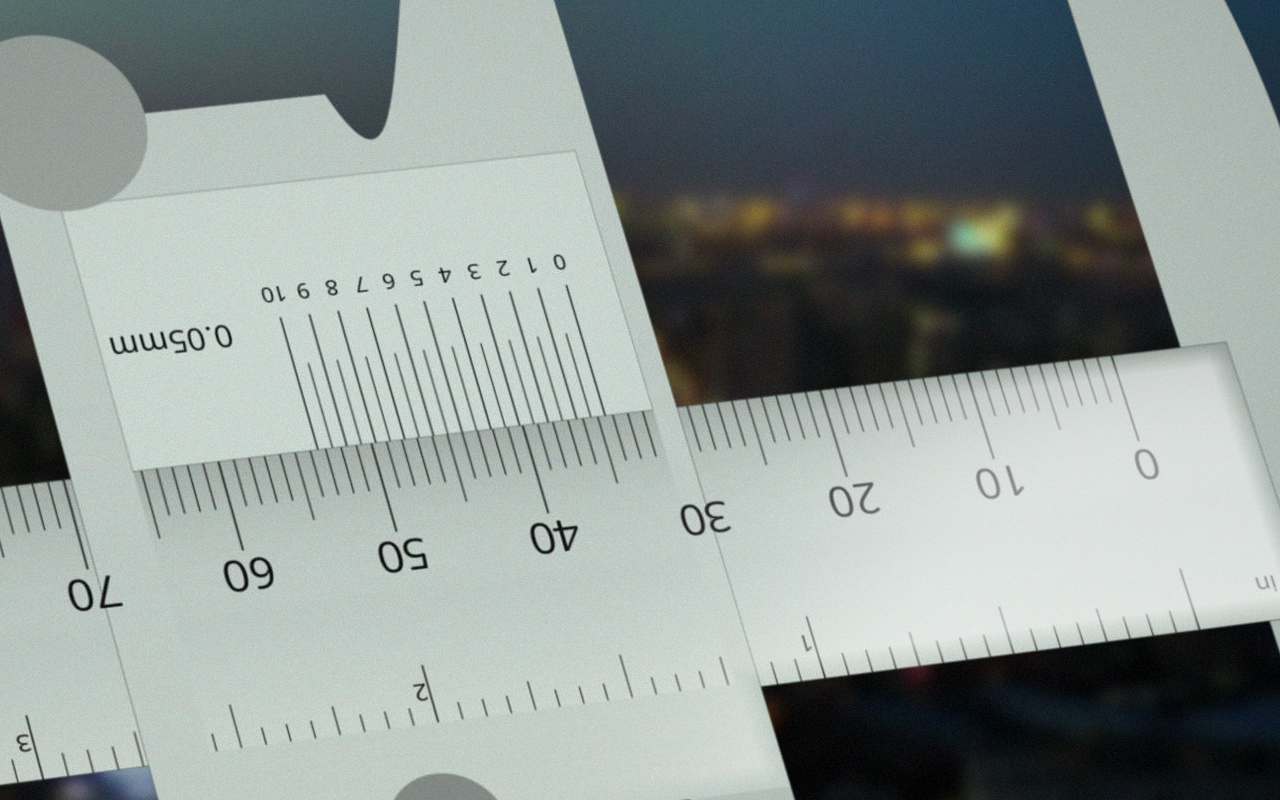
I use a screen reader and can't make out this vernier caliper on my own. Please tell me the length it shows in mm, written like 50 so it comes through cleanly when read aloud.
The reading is 34.5
